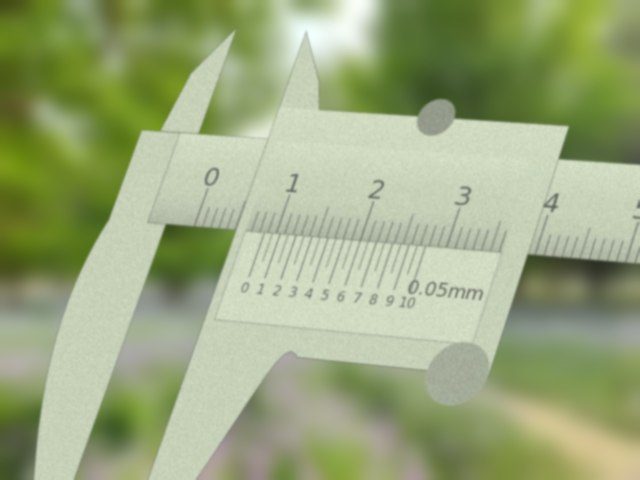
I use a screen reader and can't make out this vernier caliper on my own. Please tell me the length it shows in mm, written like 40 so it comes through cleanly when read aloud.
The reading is 8.6
